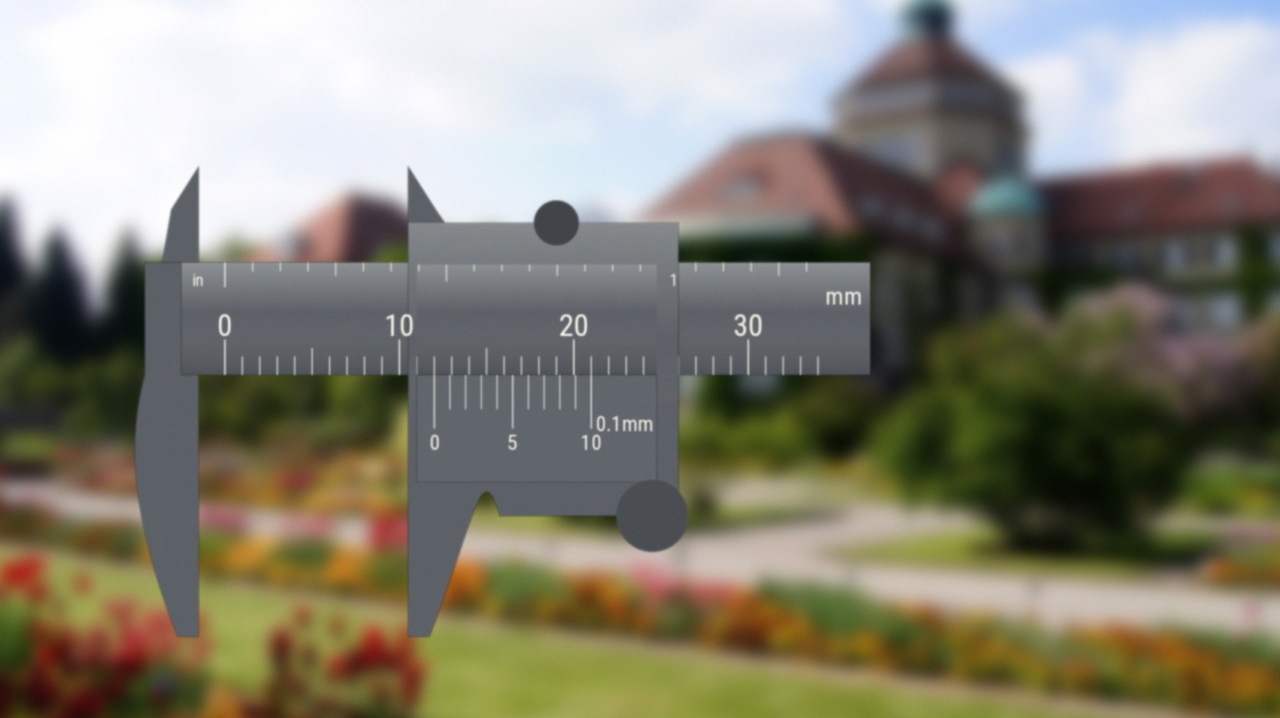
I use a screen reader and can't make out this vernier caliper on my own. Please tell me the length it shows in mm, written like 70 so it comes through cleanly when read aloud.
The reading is 12.0
